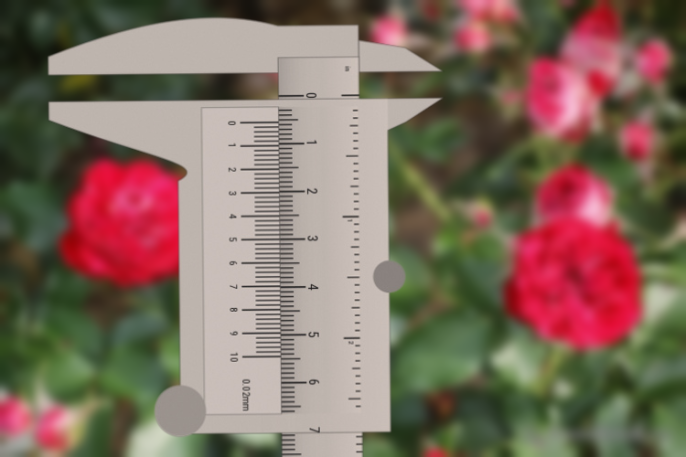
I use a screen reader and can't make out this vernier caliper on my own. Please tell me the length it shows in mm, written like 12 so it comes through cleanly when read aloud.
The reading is 5.5
